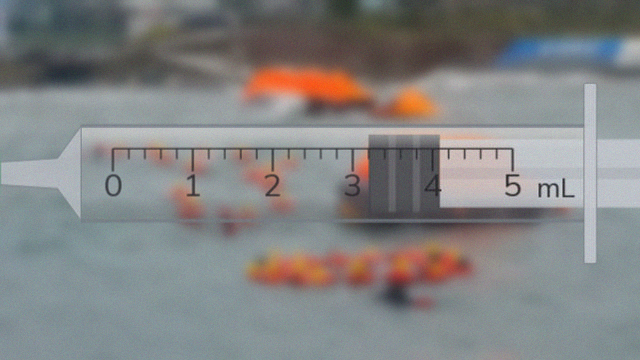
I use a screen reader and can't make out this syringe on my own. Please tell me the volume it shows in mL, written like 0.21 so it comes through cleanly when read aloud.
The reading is 3.2
